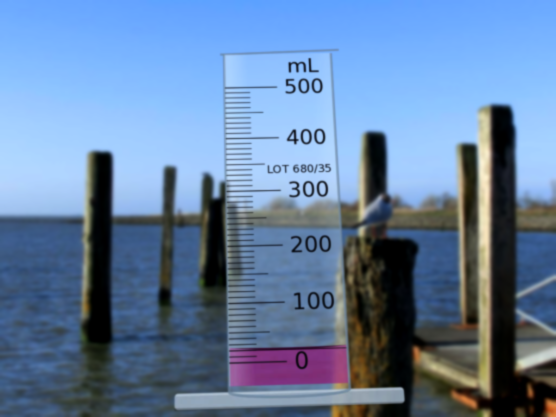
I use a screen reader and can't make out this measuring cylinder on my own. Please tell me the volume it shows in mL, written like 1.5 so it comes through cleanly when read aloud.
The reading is 20
